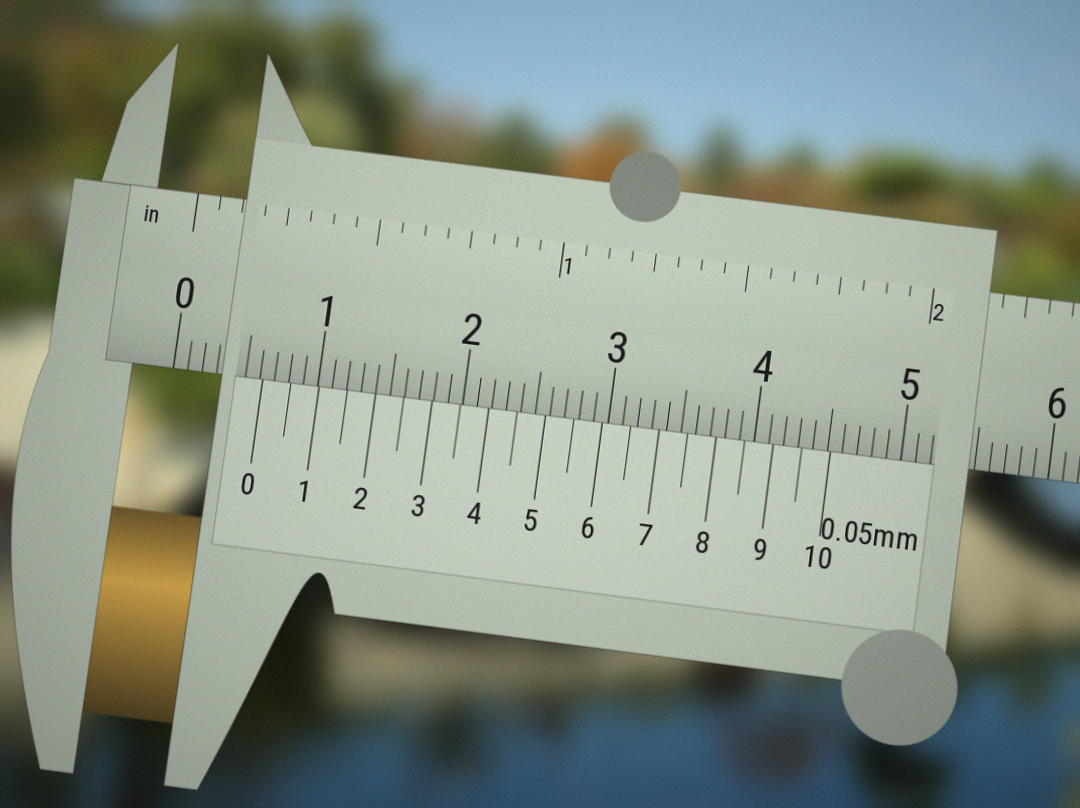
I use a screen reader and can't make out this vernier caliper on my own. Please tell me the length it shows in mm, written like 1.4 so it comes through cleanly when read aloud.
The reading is 6.2
